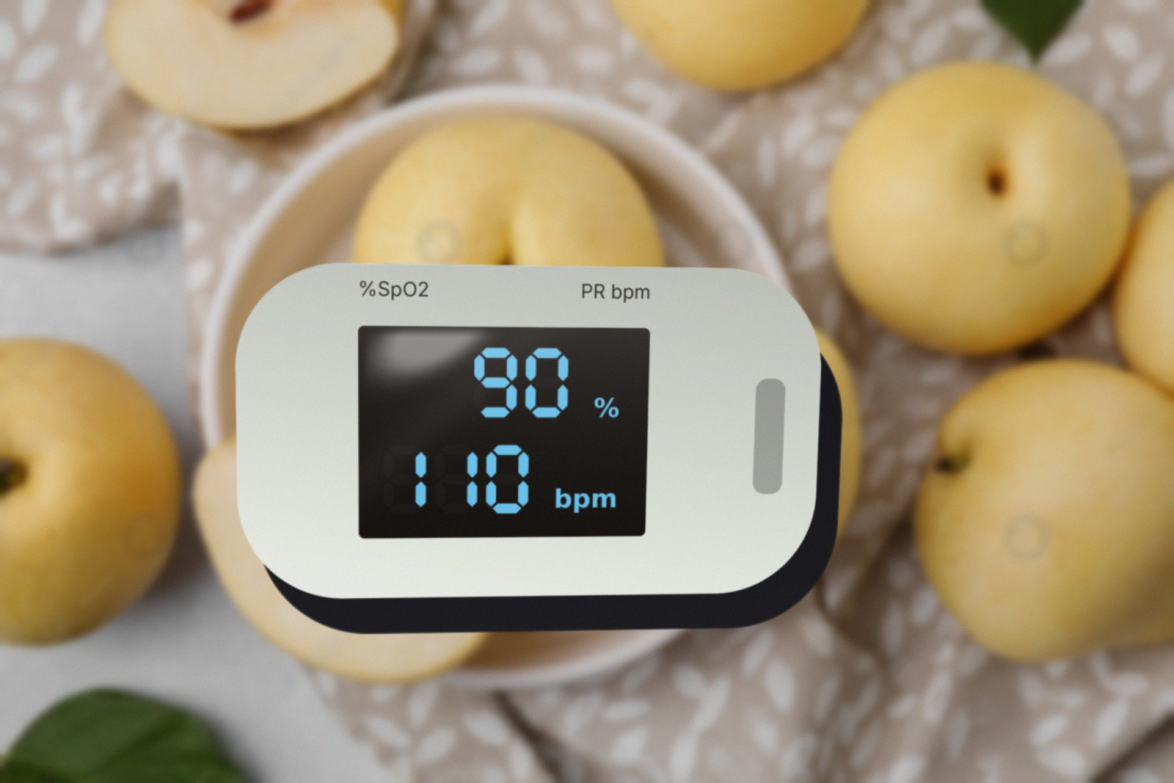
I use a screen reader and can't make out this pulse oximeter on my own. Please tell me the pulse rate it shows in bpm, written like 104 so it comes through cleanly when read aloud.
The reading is 110
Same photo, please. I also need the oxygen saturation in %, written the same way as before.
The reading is 90
